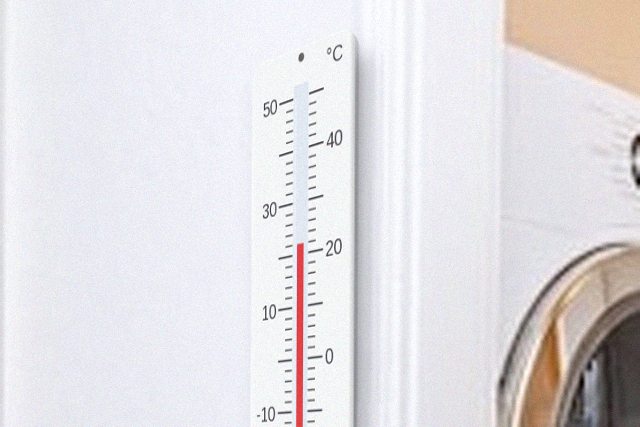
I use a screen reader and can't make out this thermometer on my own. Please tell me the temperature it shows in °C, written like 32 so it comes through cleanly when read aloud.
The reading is 22
